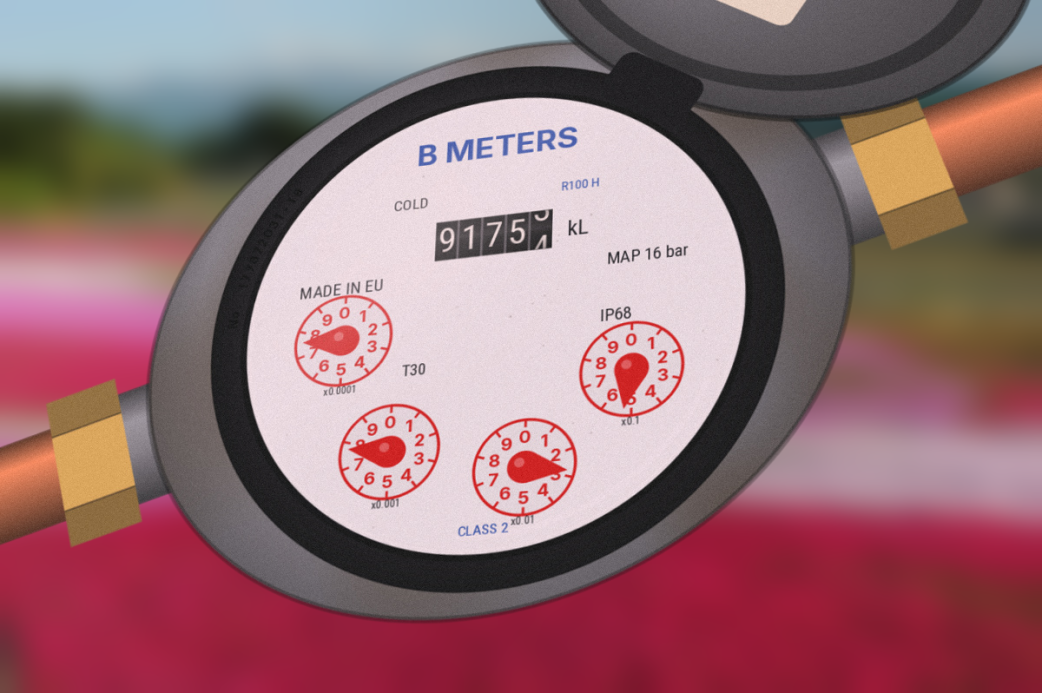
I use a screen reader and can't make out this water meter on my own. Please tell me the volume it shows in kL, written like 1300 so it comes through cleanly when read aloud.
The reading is 91753.5277
